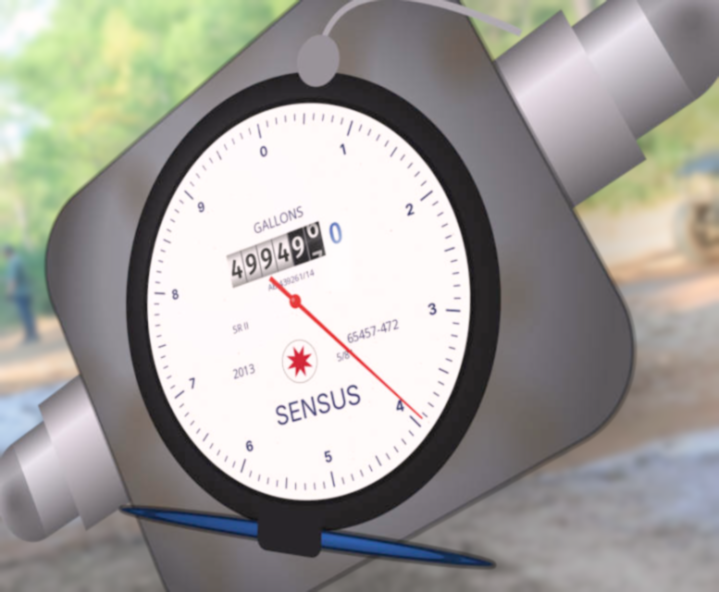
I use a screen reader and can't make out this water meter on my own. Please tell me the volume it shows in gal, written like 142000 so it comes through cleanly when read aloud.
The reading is 4994963.9
